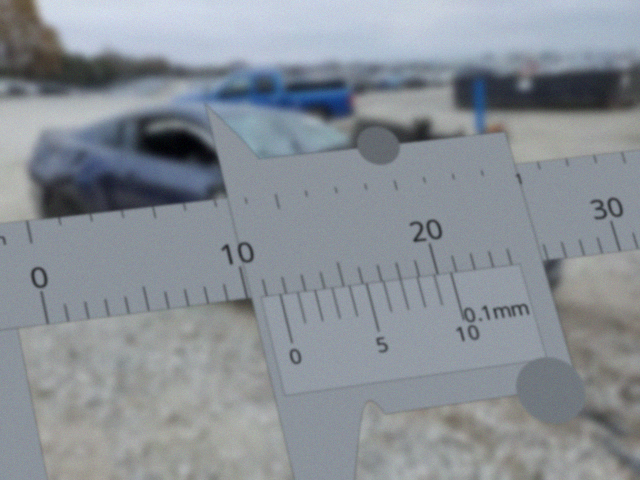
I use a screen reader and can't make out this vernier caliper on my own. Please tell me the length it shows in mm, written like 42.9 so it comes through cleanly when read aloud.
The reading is 11.7
